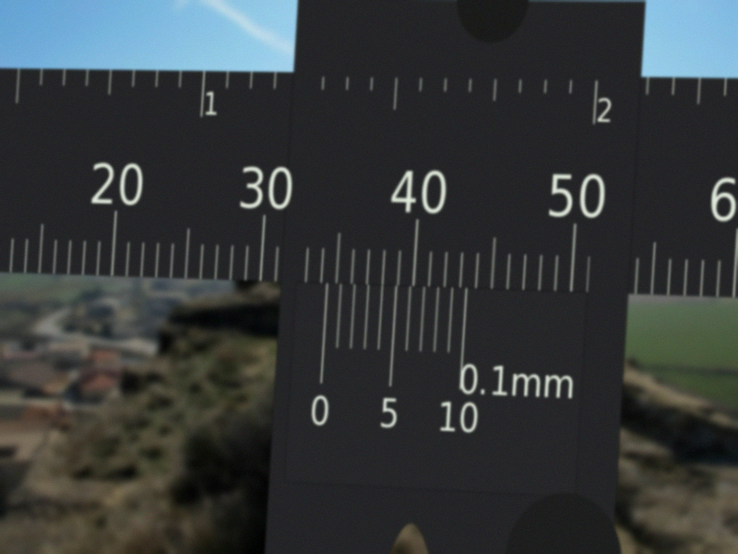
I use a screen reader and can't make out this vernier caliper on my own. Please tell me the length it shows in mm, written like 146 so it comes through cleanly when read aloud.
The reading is 34.4
